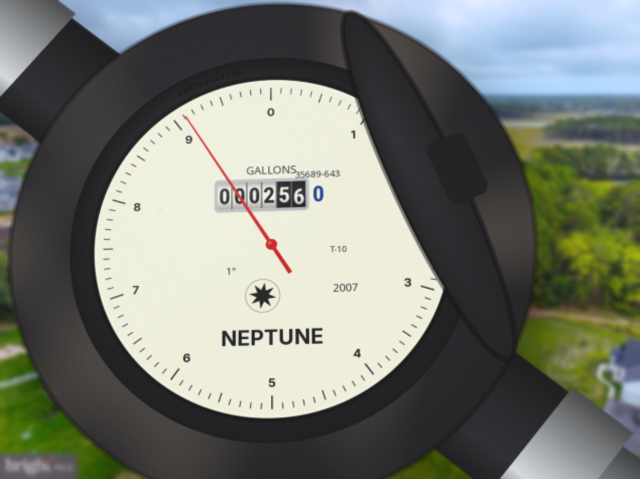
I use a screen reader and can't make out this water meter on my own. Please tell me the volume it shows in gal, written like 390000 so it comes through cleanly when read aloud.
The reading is 2559.1
